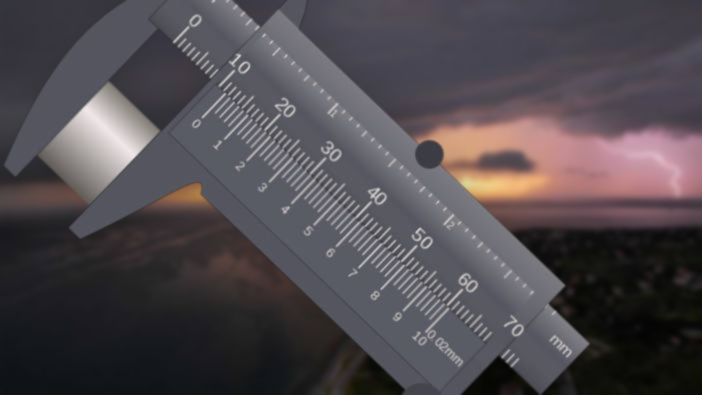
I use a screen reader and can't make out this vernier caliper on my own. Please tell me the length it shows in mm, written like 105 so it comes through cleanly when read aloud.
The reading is 11.5
